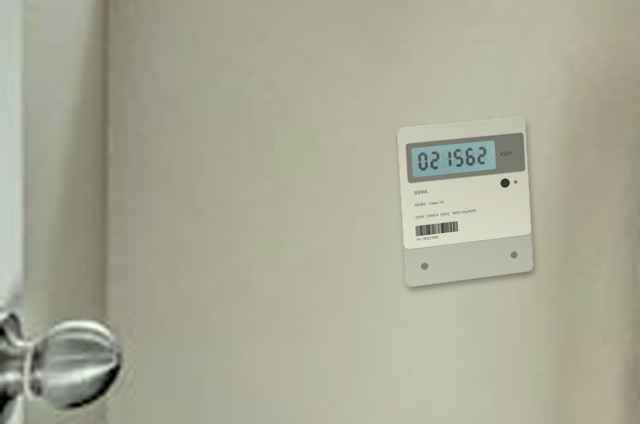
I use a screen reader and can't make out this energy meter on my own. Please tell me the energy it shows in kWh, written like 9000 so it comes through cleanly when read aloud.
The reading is 21562
